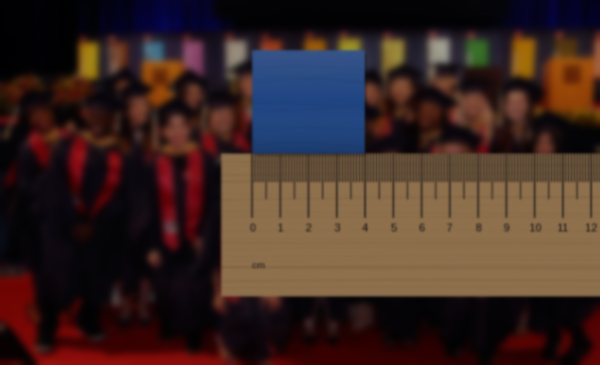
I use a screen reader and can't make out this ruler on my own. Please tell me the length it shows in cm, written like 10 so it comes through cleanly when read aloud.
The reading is 4
